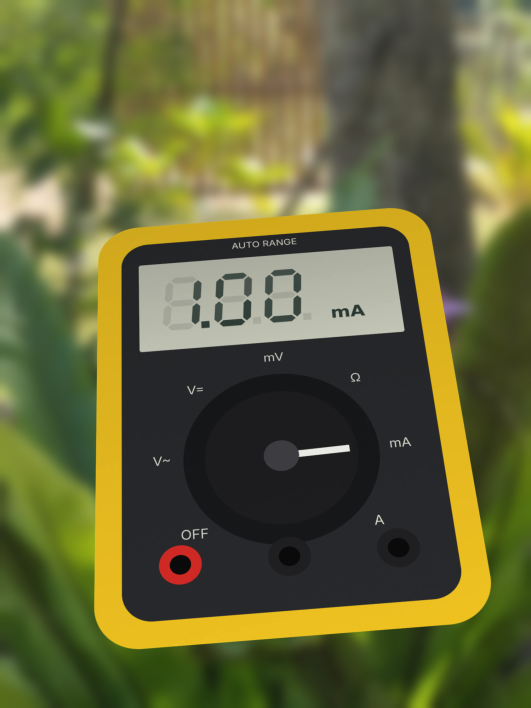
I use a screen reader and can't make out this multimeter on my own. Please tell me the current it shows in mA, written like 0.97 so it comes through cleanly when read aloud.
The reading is 1.00
